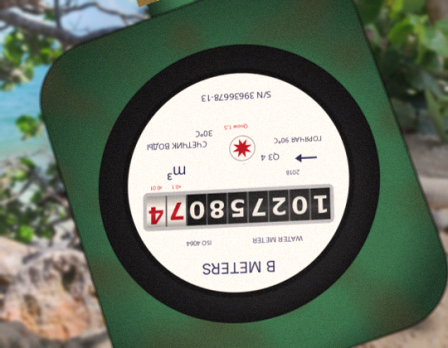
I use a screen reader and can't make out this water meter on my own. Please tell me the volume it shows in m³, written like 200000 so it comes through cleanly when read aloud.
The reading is 1027580.74
